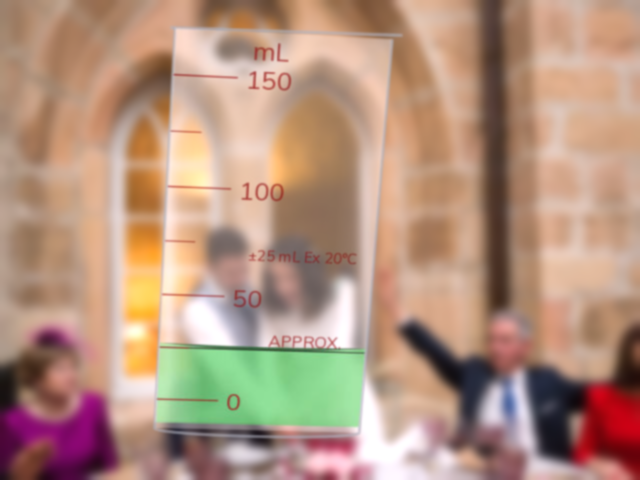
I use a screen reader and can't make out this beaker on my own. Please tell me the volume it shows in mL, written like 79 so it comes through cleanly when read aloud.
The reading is 25
